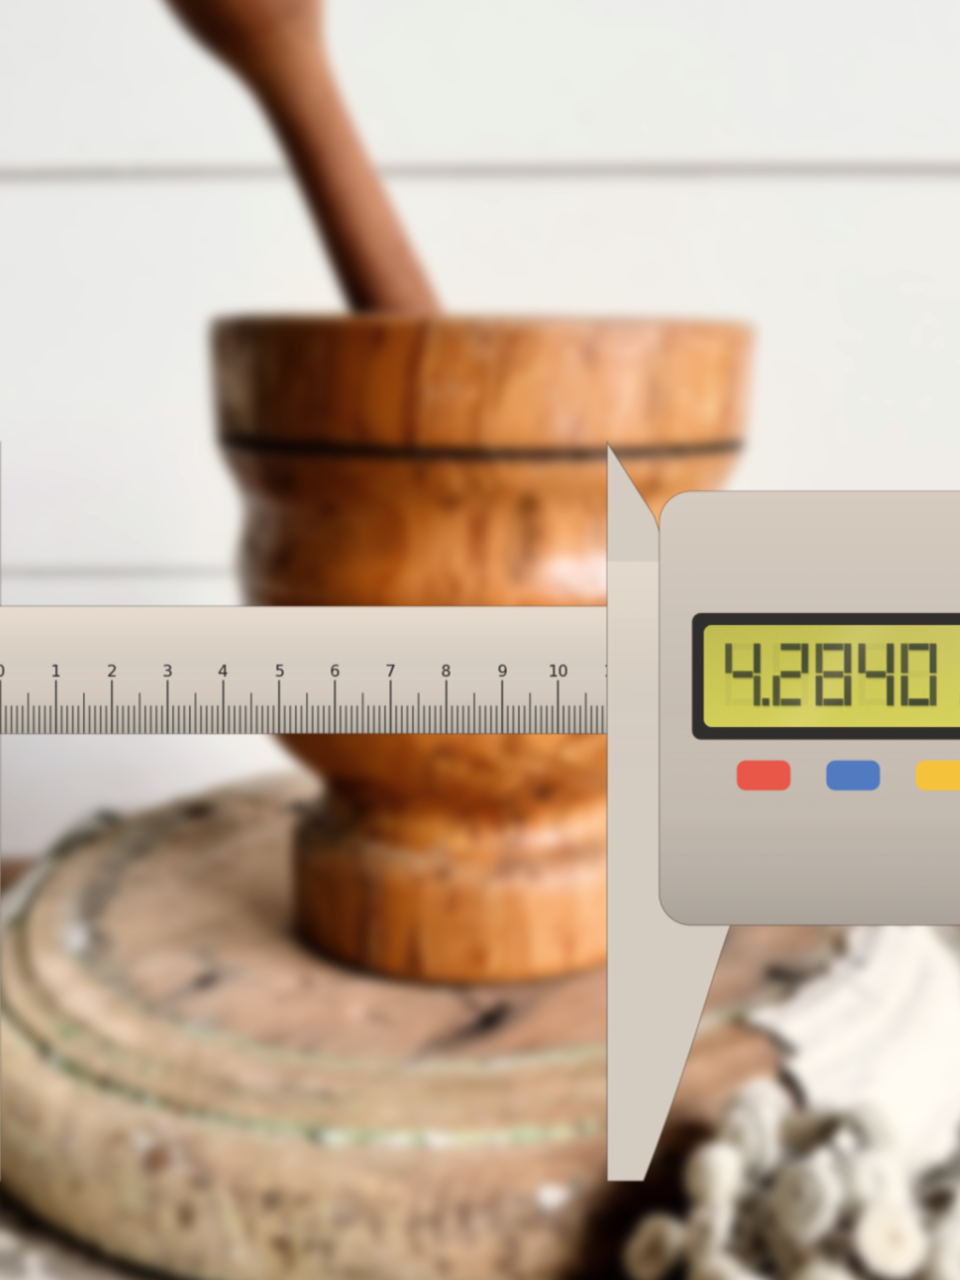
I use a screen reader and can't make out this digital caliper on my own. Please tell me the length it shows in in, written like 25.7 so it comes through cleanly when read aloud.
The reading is 4.2840
